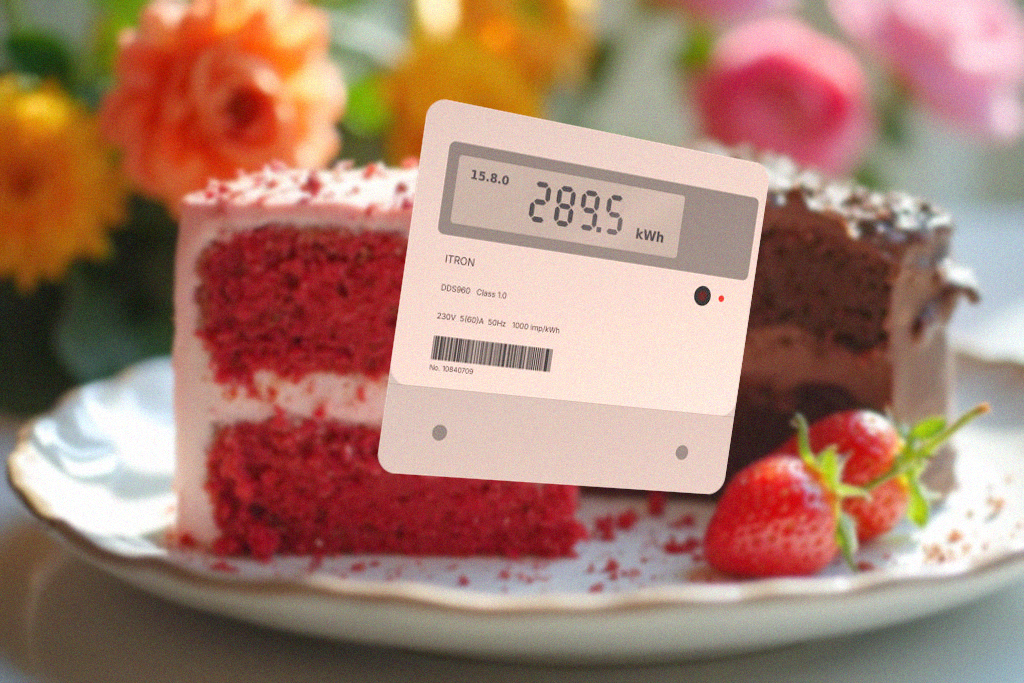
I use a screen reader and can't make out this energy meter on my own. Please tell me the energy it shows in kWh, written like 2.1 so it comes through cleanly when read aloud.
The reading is 289.5
